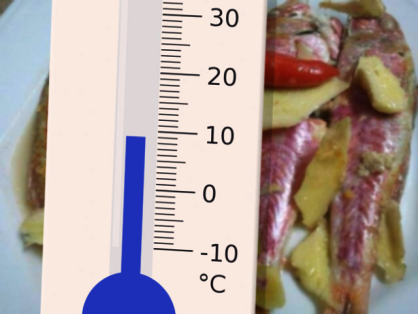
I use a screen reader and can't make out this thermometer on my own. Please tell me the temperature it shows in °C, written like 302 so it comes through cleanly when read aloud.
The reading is 9
